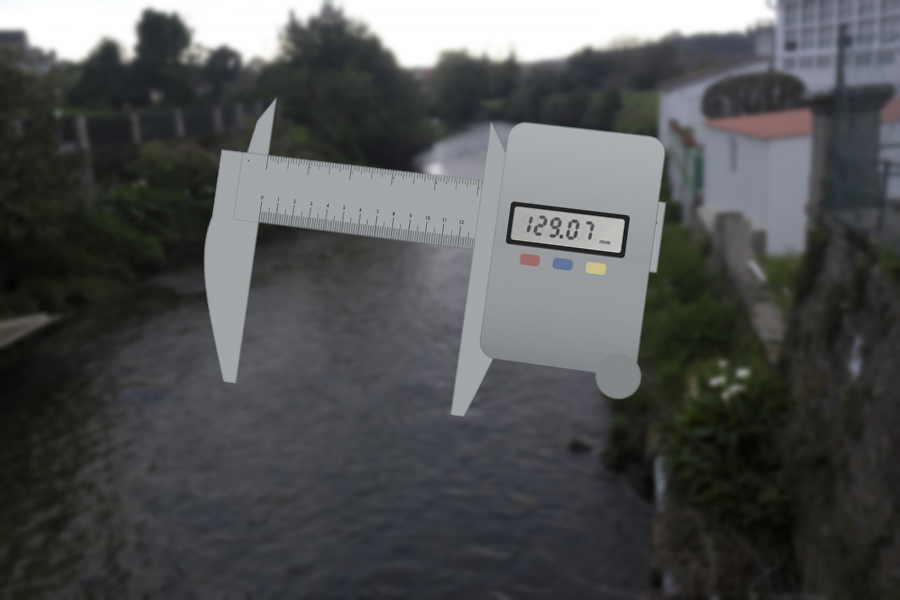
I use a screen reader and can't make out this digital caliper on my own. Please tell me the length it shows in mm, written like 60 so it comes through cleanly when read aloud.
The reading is 129.07
